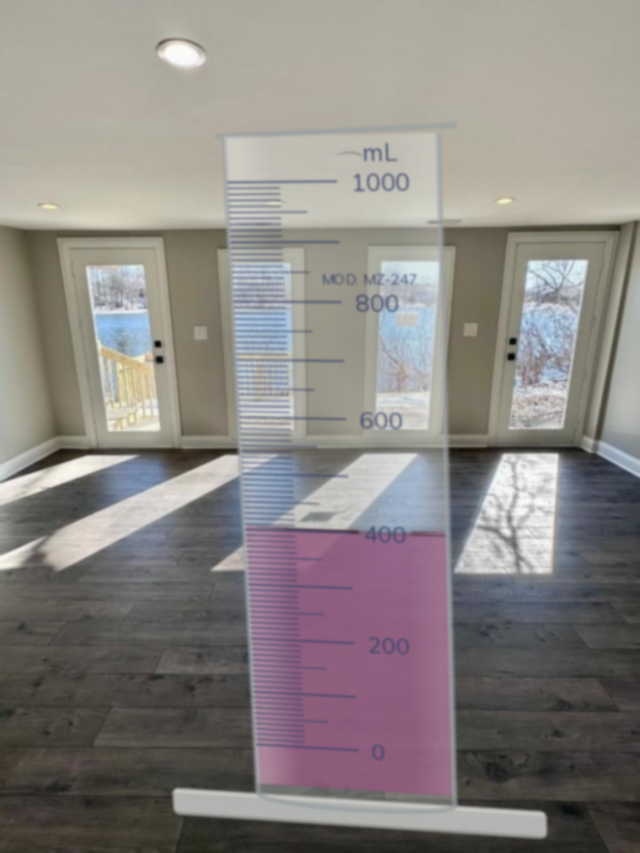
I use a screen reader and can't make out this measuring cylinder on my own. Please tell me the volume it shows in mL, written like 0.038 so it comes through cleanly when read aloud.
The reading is 400
